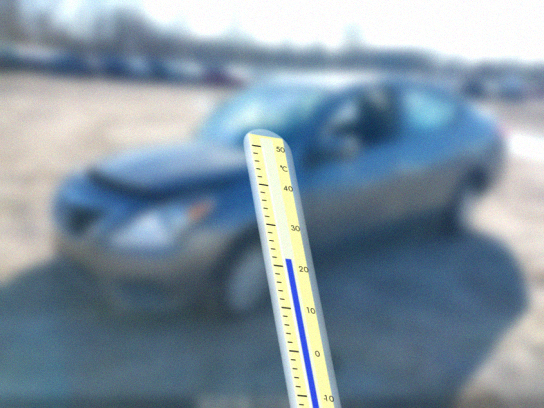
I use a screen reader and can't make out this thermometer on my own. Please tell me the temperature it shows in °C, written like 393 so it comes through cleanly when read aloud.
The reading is 22
